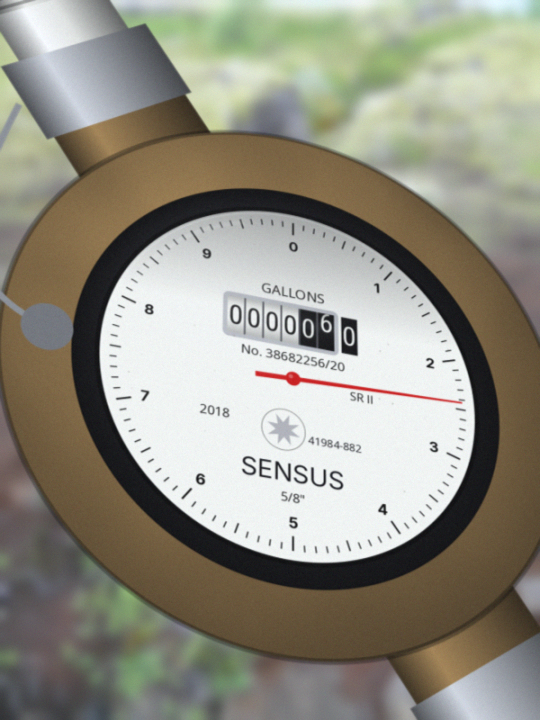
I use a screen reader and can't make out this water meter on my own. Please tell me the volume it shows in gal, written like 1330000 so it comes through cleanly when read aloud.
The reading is 62.4
